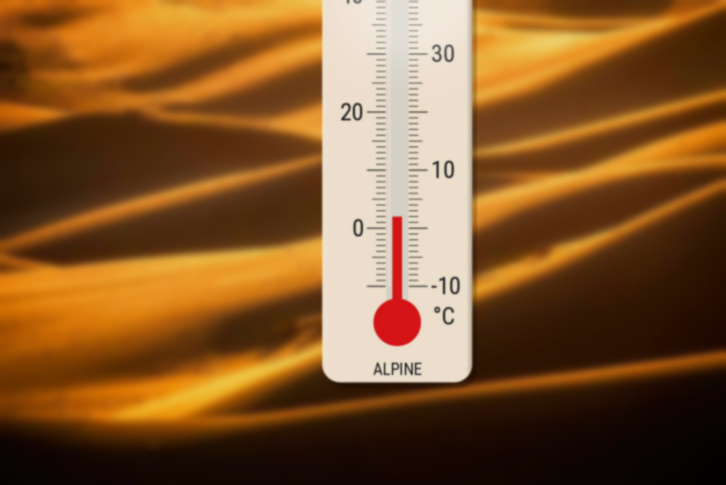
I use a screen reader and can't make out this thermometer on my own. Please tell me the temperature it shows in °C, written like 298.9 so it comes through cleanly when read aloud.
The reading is 2
